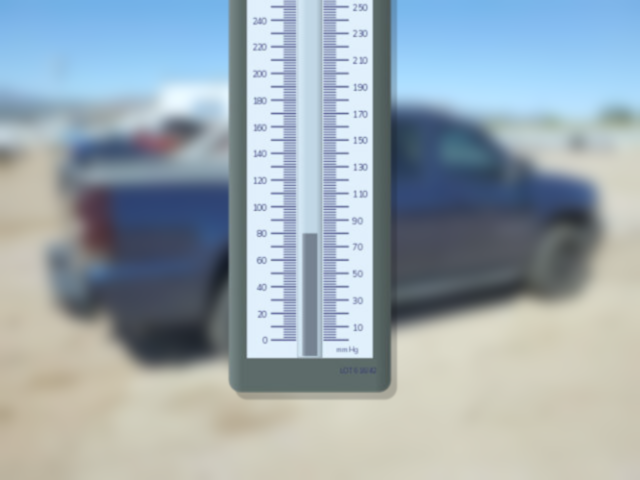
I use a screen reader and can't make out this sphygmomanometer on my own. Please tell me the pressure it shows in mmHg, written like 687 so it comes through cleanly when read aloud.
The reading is 80
